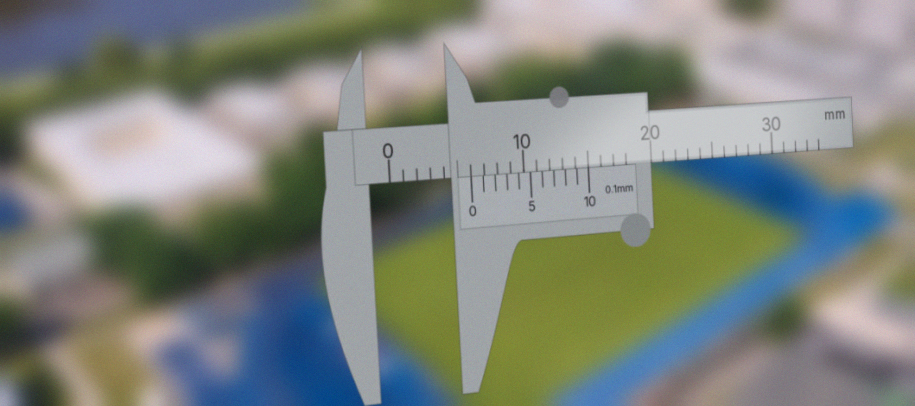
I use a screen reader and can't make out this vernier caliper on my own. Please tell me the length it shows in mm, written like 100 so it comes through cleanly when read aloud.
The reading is 6.0
